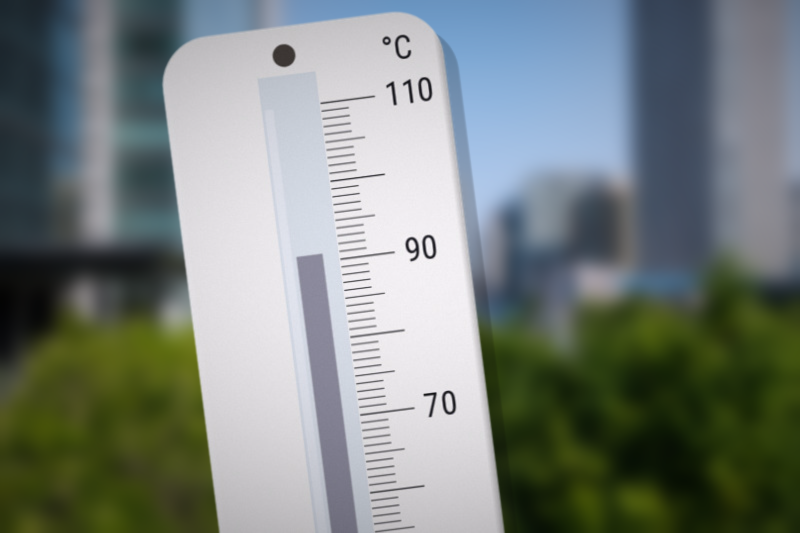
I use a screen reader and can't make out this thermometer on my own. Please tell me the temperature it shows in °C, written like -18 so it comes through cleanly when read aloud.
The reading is 91
